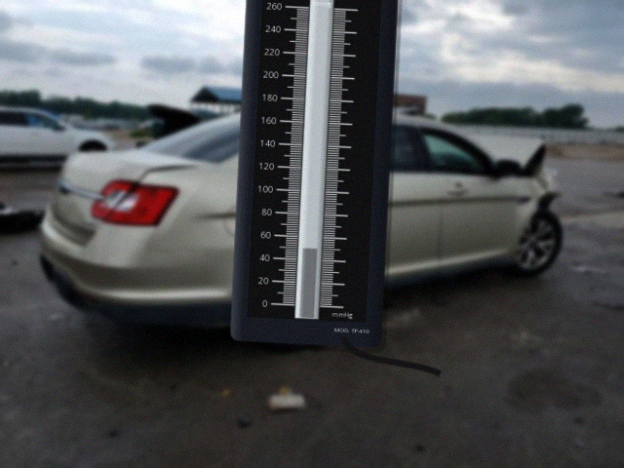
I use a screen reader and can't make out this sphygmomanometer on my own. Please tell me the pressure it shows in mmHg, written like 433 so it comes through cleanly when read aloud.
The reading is 50
